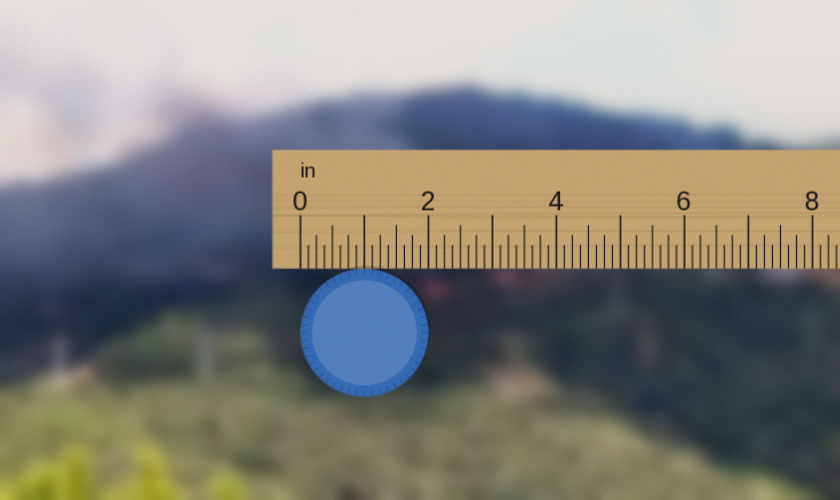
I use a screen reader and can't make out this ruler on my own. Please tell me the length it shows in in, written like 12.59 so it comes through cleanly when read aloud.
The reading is 2
